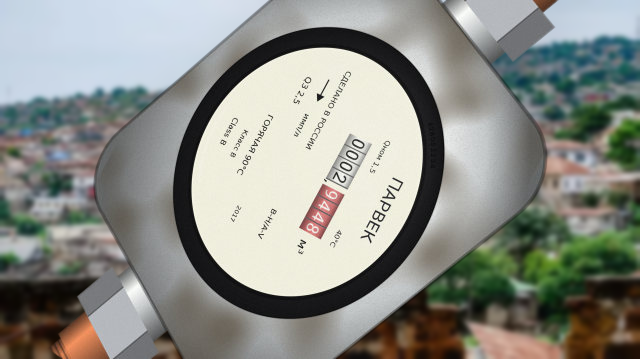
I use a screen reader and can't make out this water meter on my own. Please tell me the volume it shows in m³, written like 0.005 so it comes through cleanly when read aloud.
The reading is 2.9448
